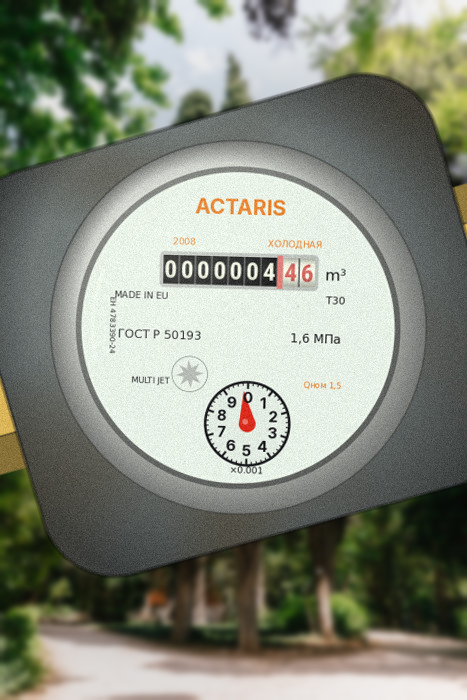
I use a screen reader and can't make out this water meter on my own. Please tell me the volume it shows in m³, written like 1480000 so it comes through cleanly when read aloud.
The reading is 4.459
